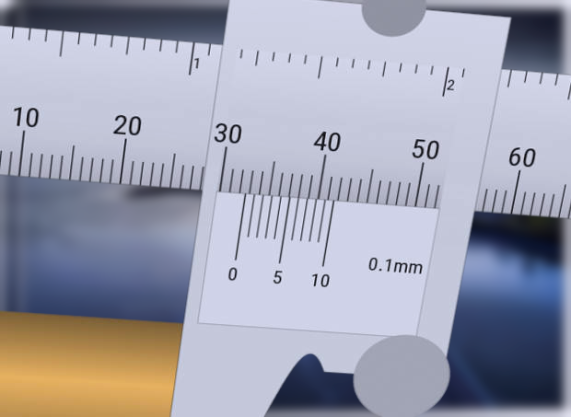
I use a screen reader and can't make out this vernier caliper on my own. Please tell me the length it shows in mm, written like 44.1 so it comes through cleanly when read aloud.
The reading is 32.6
